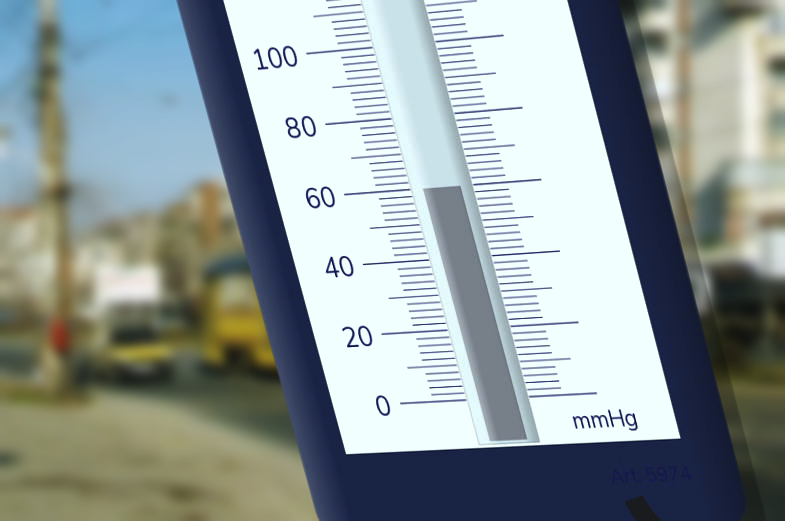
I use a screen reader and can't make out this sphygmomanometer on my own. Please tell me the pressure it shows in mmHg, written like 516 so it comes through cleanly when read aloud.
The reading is 60
